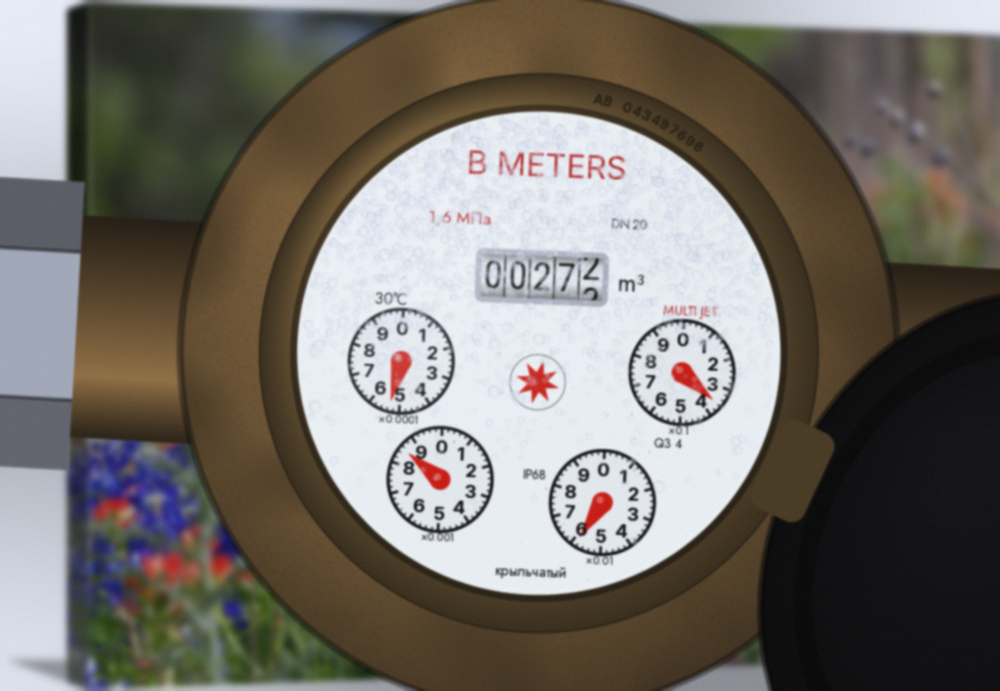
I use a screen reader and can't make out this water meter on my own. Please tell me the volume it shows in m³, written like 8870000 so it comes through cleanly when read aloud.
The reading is 272.3585
